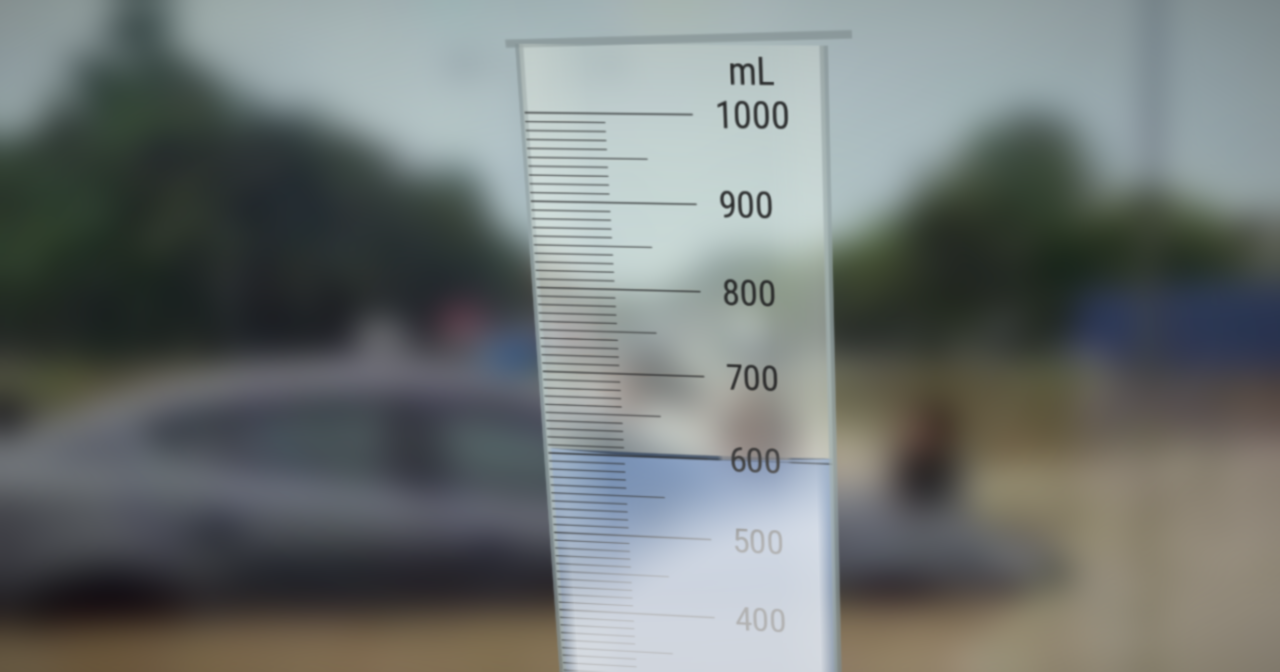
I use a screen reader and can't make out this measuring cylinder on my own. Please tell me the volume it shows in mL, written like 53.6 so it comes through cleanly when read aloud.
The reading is 600
